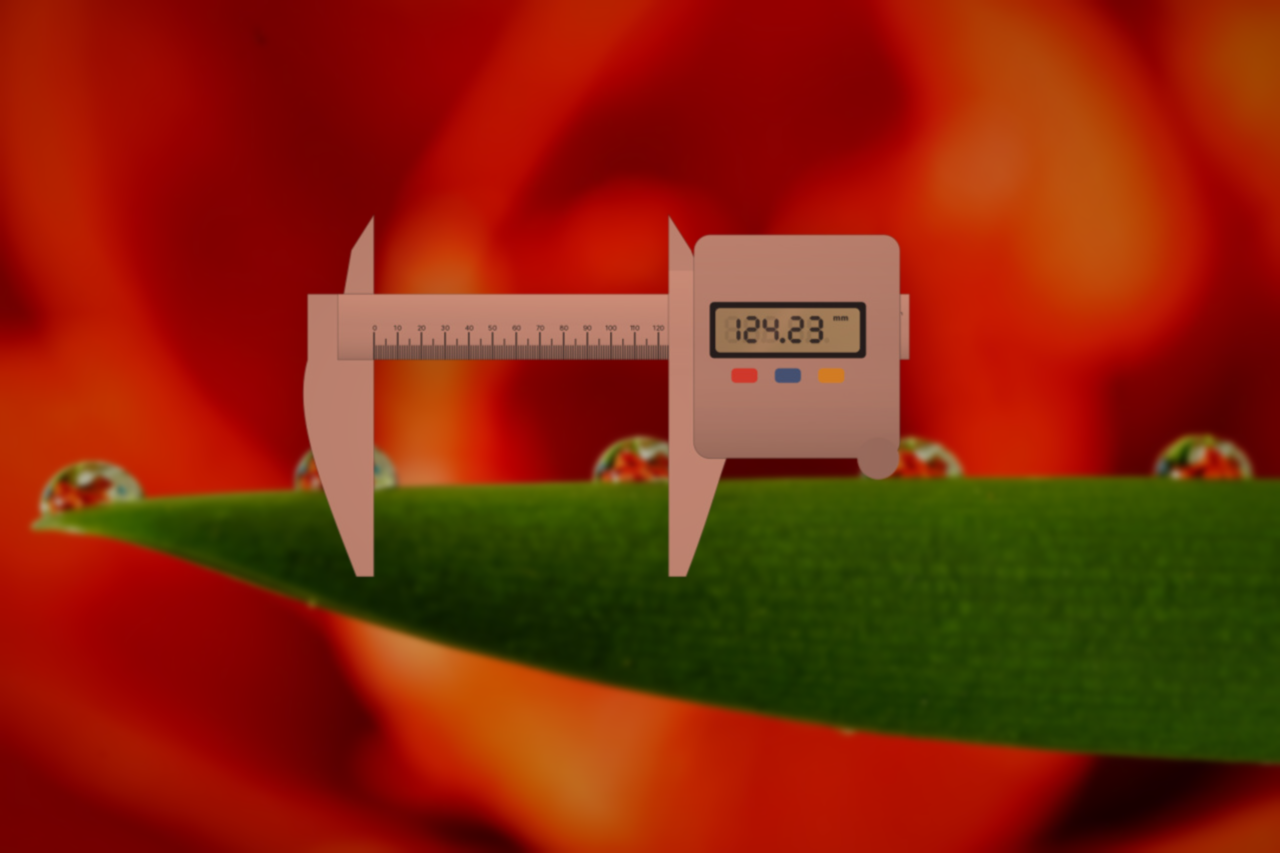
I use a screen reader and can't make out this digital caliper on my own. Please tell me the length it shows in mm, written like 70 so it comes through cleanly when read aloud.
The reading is 124.23
